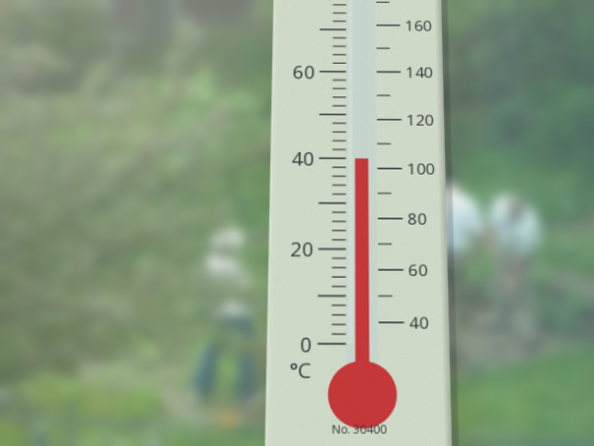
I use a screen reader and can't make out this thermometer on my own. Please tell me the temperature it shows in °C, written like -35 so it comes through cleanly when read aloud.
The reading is 40
